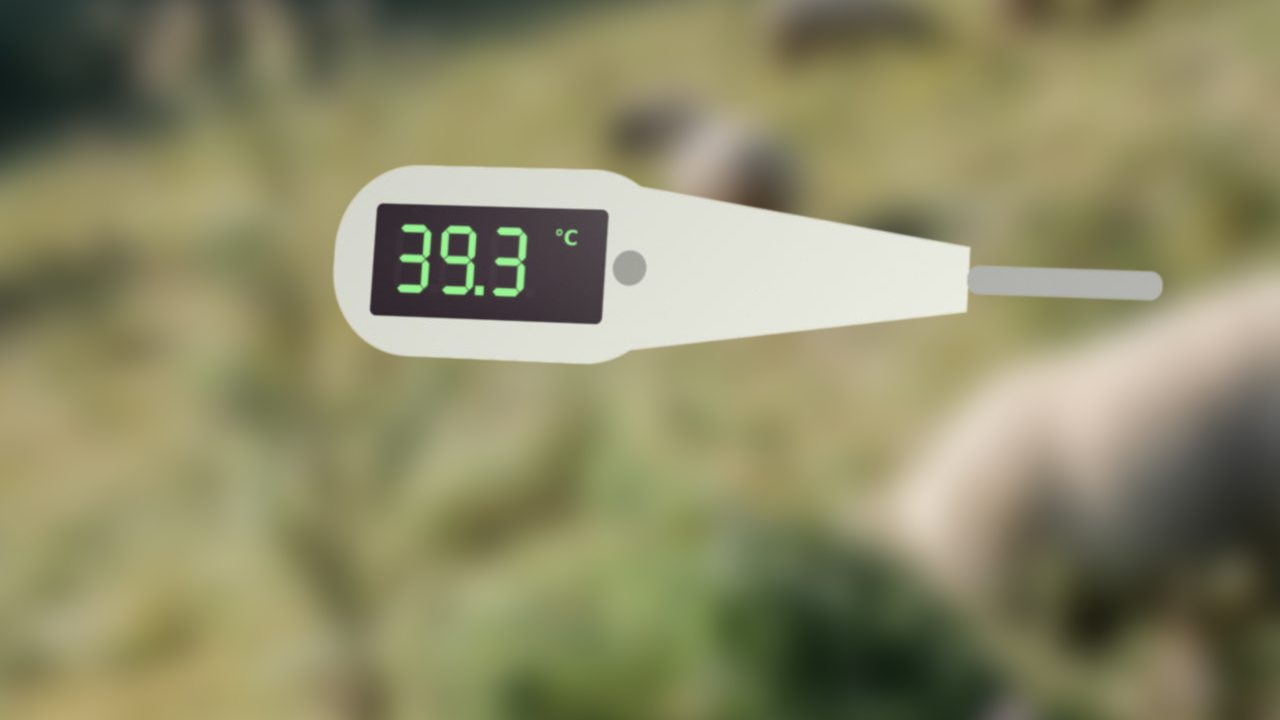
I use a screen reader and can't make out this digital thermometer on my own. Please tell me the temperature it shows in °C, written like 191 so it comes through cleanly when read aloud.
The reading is 39.3
